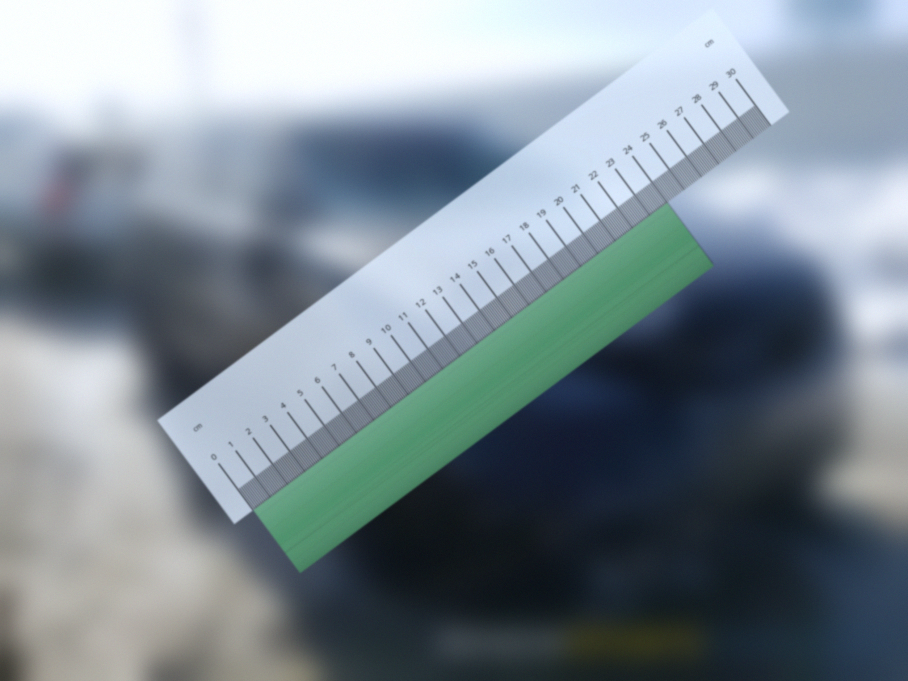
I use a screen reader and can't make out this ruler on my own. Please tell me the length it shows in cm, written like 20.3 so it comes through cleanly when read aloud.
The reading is 24
